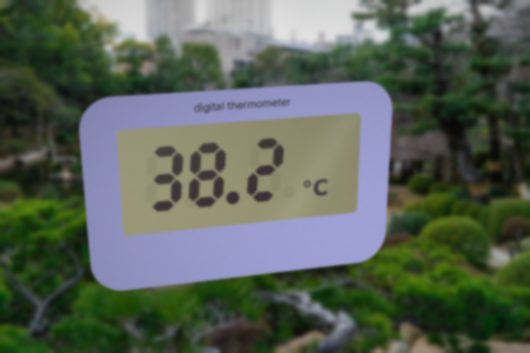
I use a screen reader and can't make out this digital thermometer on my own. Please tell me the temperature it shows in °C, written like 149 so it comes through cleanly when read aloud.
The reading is 38.2
